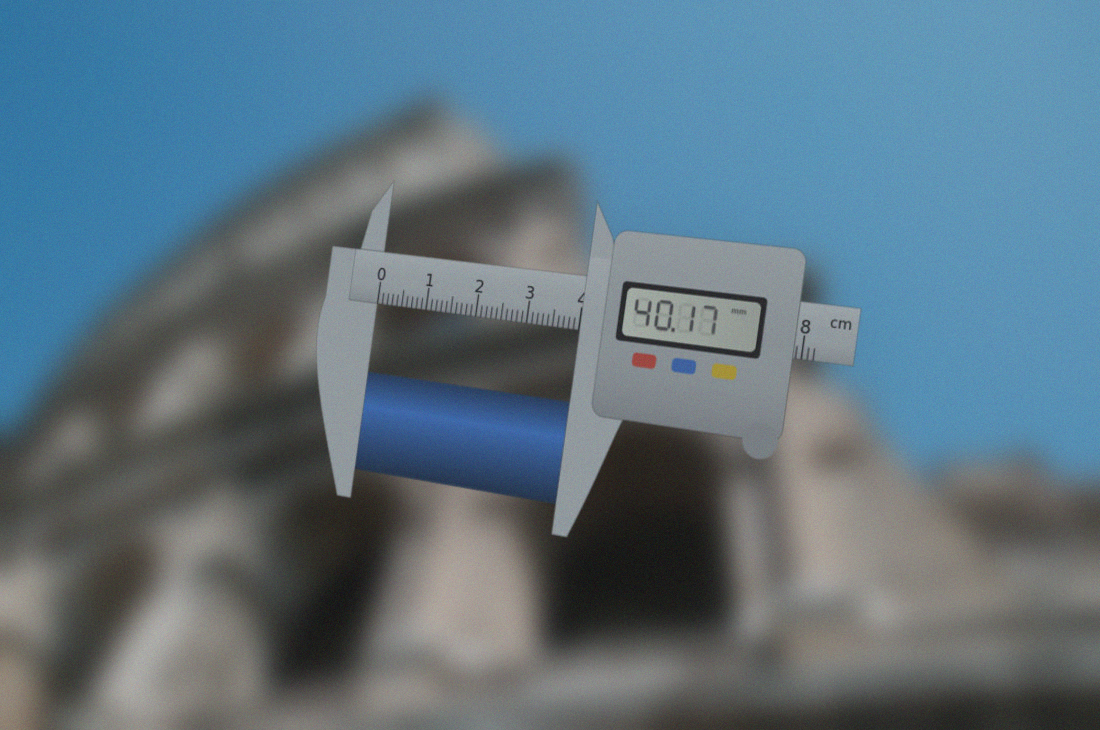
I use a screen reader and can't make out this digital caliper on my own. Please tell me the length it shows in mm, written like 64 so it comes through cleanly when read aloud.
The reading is 40.17
